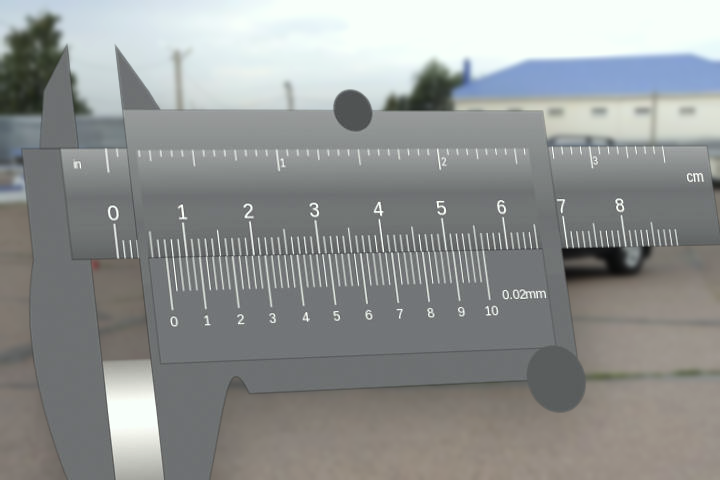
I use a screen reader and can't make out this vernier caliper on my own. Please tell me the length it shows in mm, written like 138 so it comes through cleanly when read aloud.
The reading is 7.0
